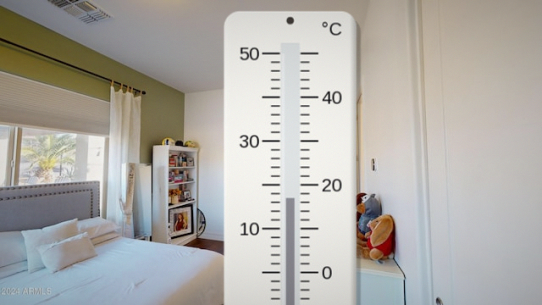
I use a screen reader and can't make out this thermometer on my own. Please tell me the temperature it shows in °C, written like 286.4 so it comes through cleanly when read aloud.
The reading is 17
